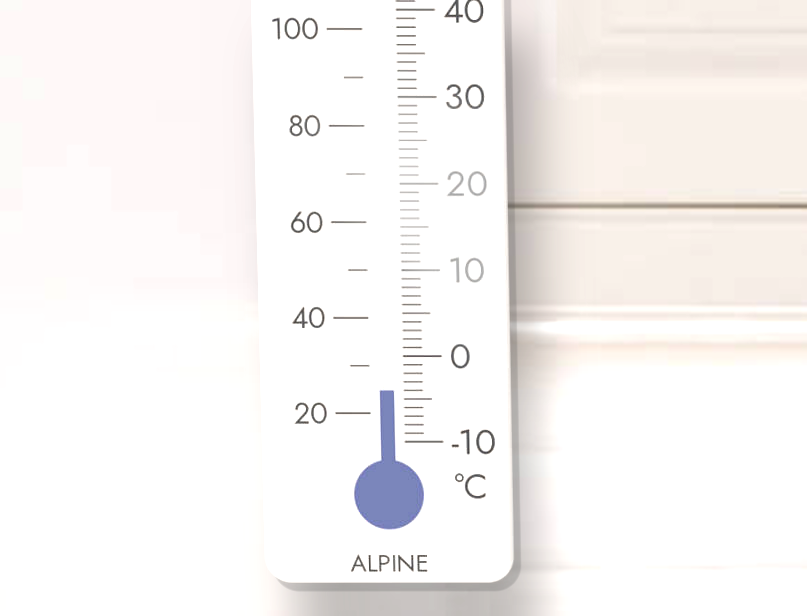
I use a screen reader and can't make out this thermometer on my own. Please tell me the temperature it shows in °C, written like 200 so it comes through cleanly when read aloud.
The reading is -4
